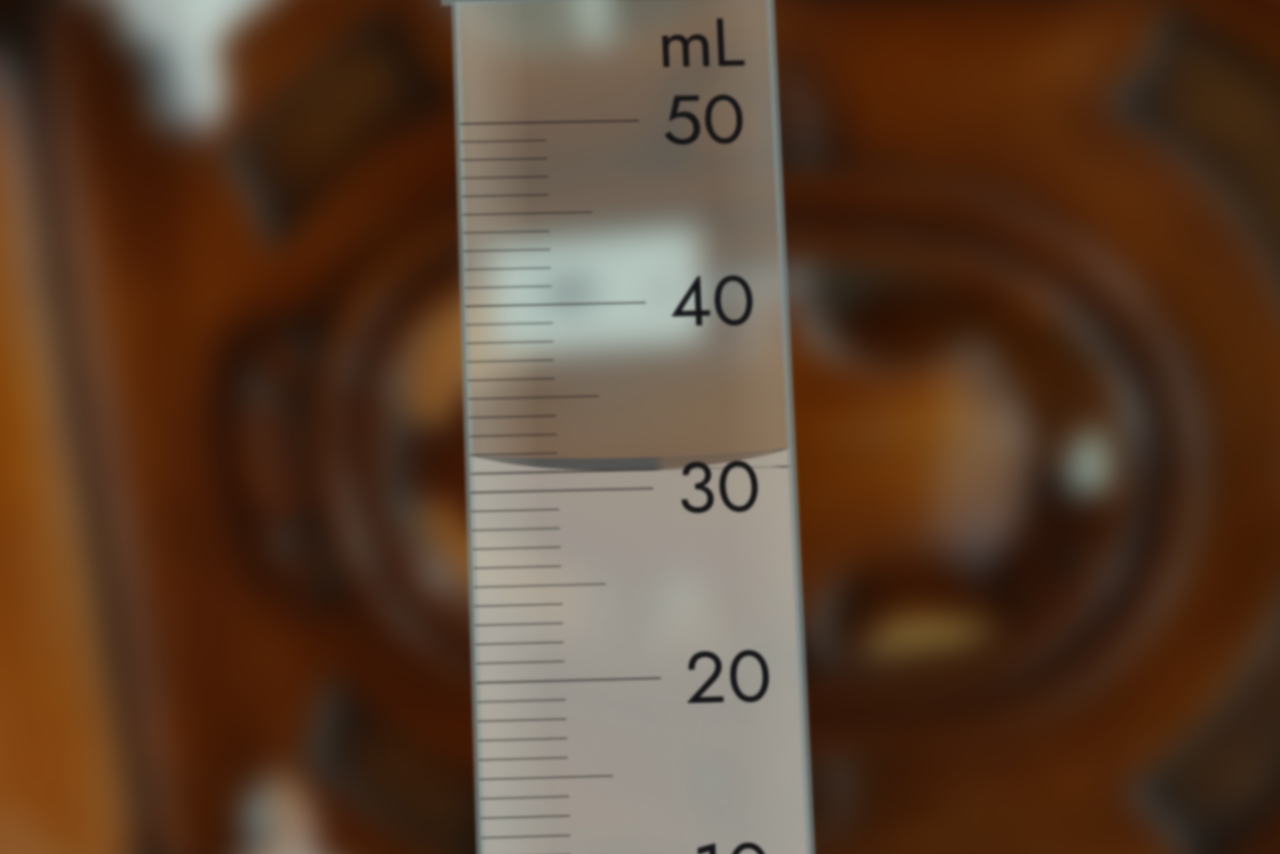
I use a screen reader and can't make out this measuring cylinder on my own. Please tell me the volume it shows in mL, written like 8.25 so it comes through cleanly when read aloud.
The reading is 31
